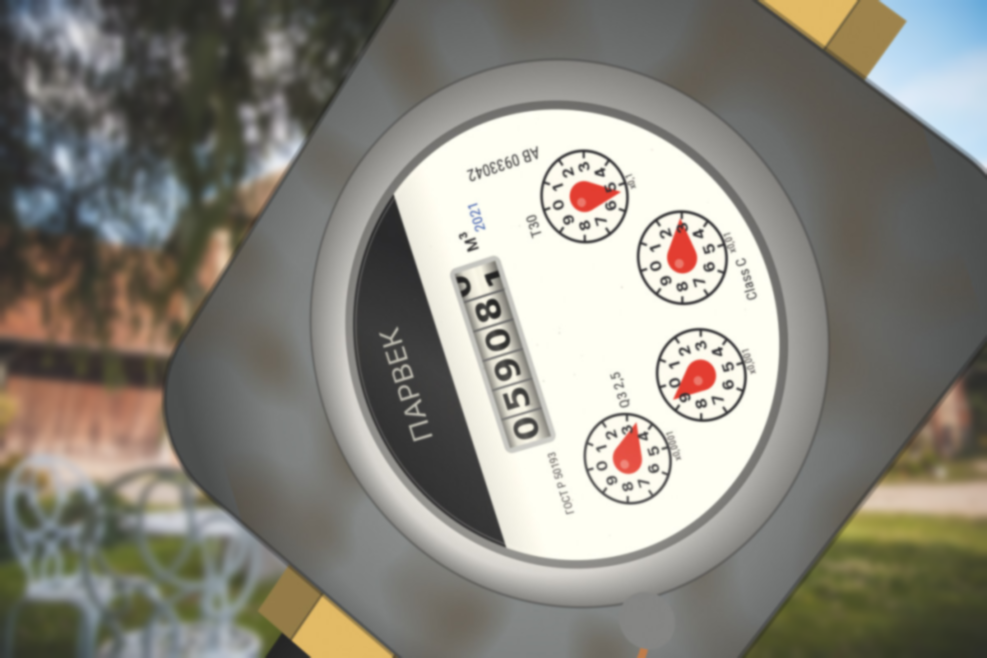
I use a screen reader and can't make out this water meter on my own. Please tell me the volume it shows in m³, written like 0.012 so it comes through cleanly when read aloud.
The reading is 59080.5293
